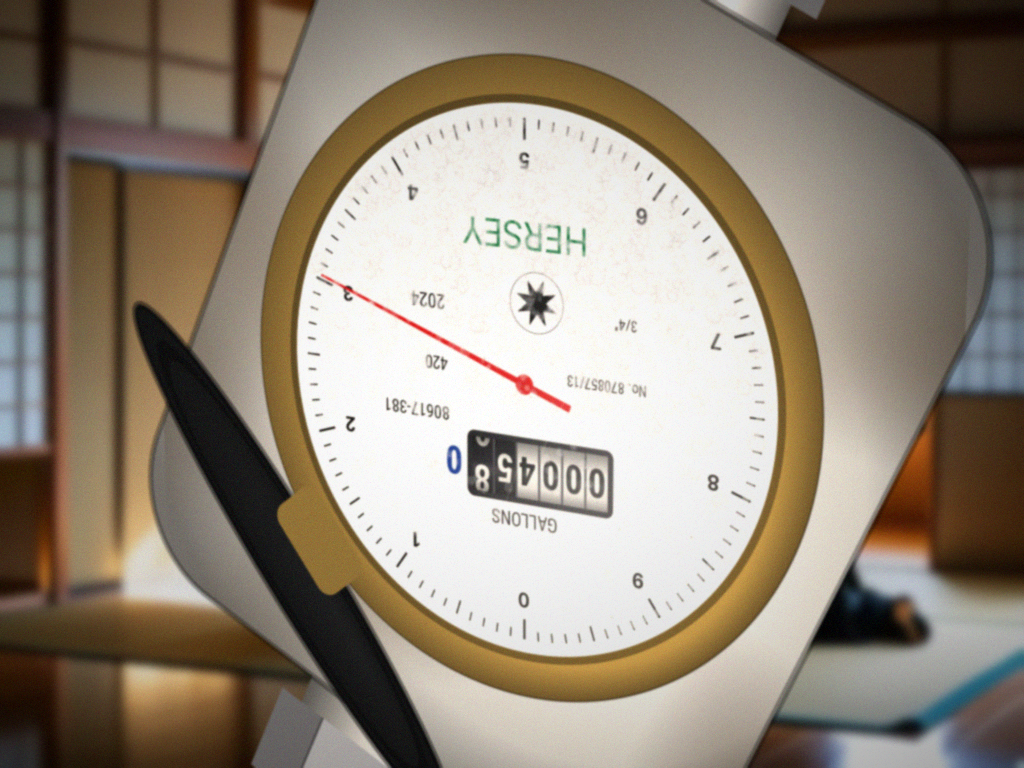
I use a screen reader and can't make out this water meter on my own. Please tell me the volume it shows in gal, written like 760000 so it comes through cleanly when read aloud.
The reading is 4583.0
